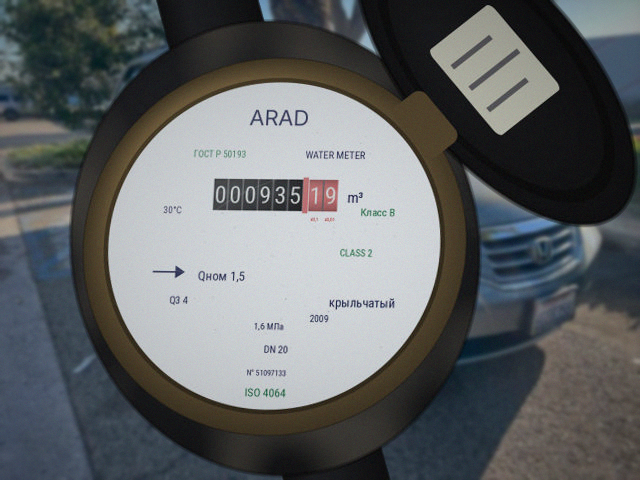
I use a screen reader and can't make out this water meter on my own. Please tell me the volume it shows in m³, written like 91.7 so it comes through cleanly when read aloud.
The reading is 935.19
